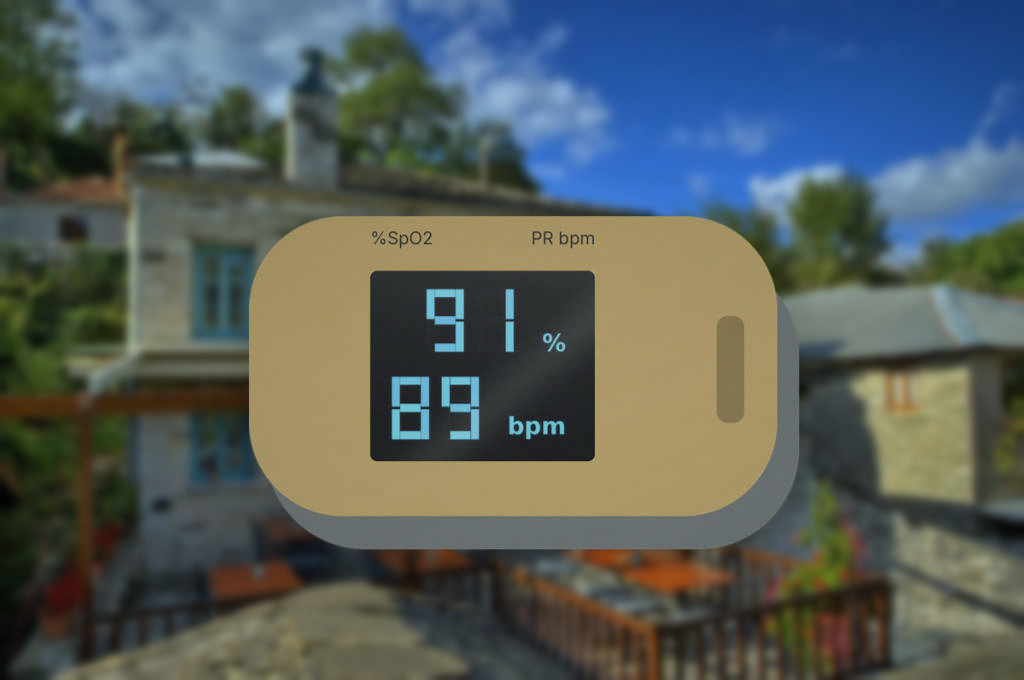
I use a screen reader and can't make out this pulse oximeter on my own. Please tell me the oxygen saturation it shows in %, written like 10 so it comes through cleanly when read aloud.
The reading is 91
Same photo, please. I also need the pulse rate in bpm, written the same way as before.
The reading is 89
